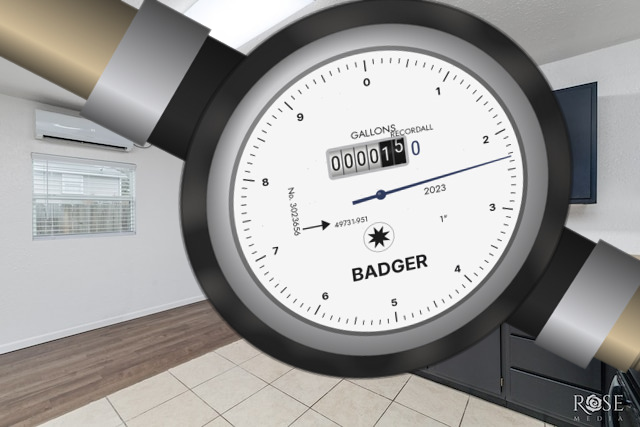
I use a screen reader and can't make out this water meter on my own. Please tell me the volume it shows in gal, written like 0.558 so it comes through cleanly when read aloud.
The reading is 152.3
